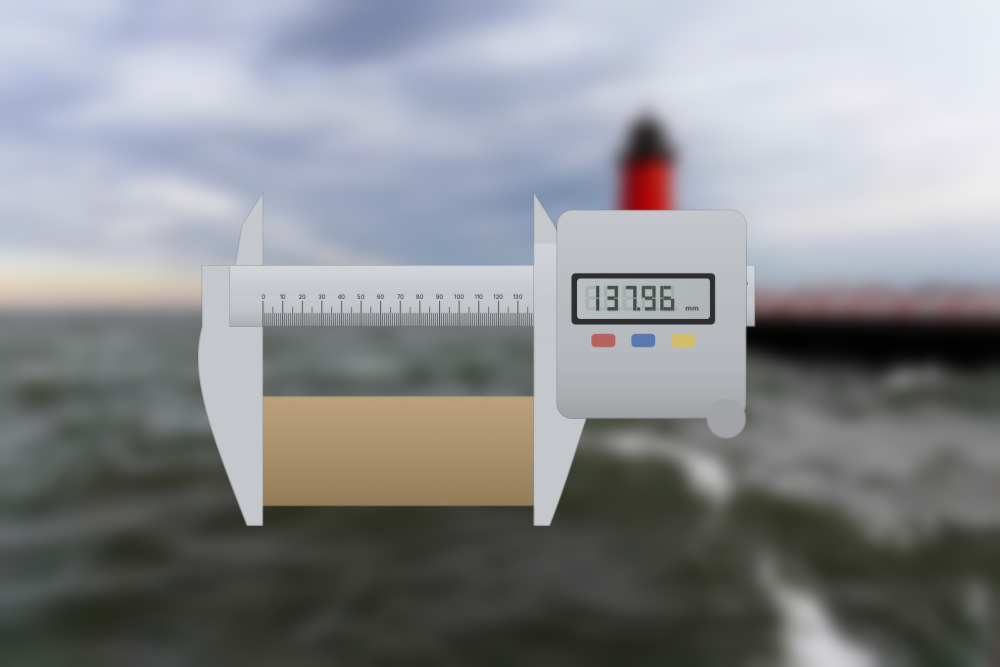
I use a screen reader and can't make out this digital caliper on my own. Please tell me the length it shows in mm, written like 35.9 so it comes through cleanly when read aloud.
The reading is 137.96
